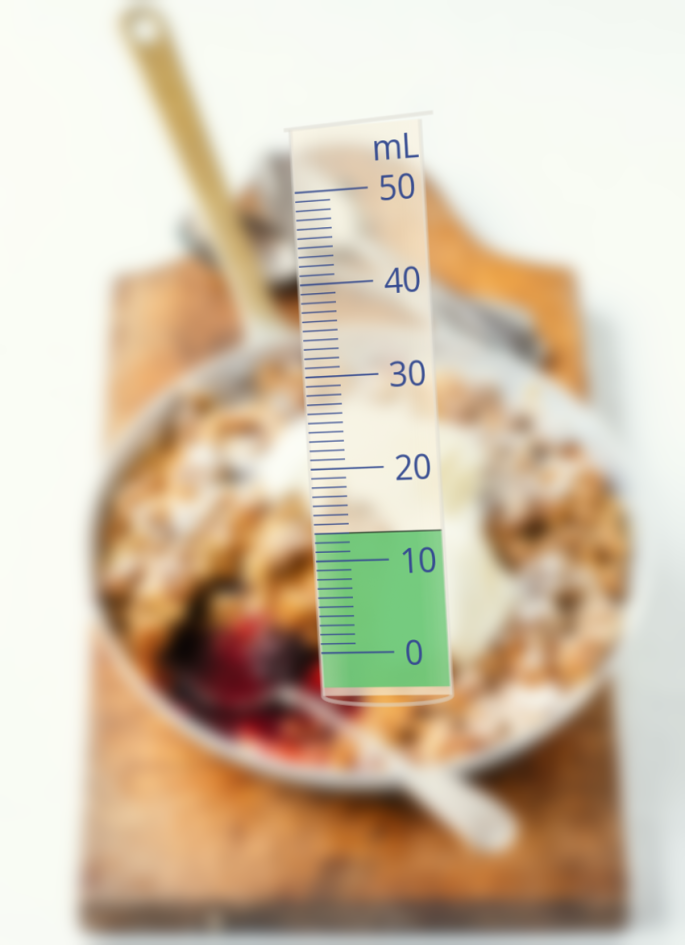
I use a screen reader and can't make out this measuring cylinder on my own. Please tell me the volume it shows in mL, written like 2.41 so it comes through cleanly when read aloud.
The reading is 13
